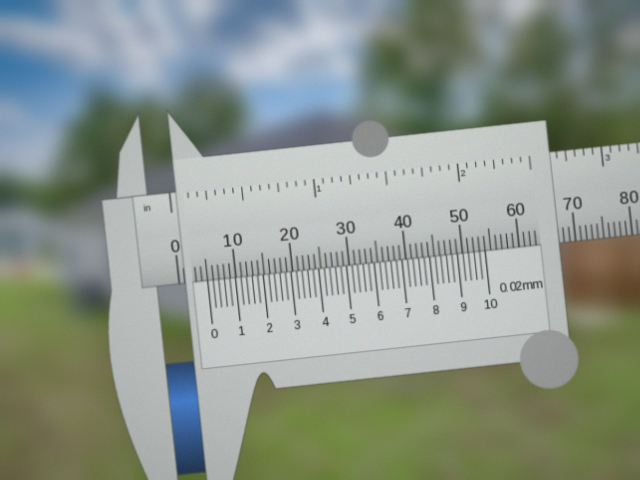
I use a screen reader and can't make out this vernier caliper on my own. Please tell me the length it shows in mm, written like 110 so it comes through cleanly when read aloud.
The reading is 5.0
